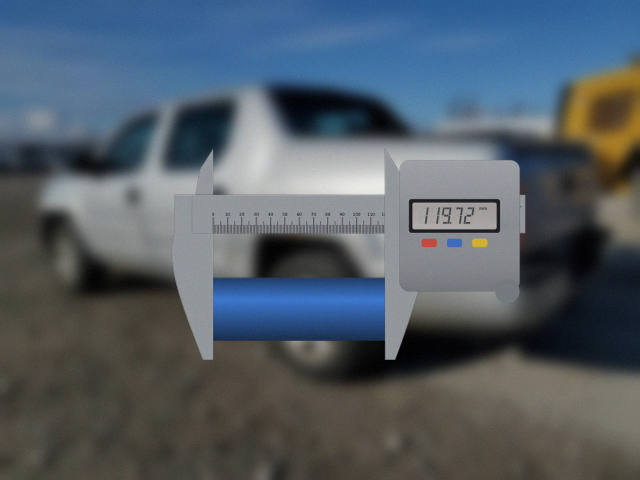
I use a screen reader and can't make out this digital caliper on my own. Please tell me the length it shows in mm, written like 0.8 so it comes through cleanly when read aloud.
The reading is 119.72
